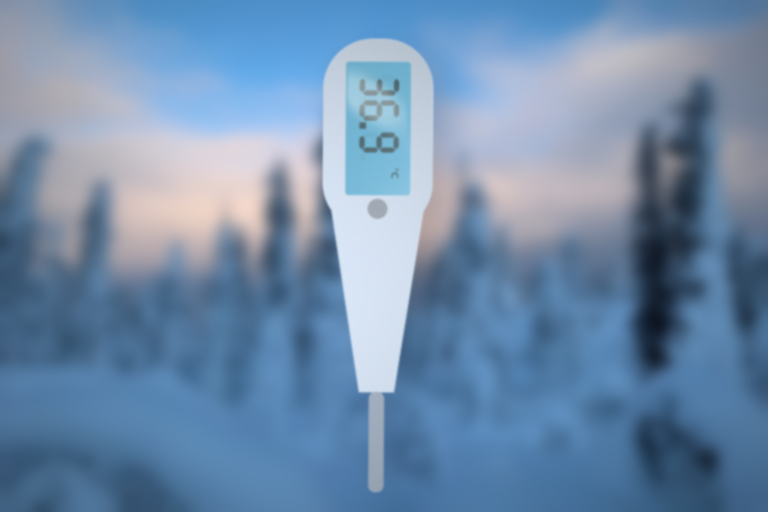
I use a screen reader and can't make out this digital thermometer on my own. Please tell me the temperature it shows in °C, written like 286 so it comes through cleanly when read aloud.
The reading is 36.9
